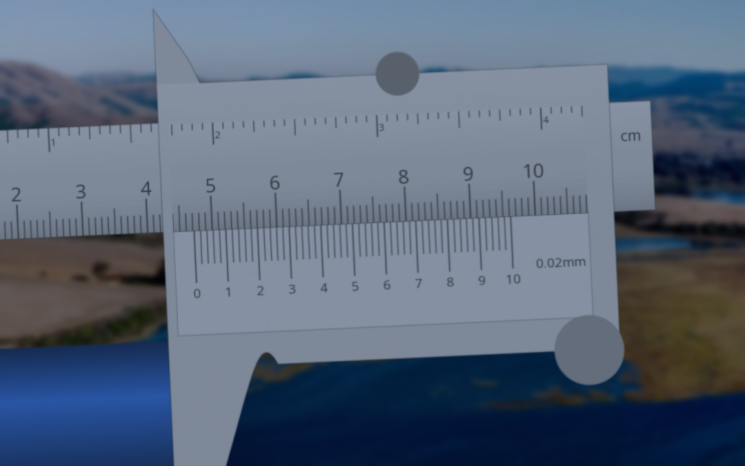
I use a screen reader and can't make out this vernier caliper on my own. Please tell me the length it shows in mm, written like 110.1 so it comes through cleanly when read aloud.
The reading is 47.2
